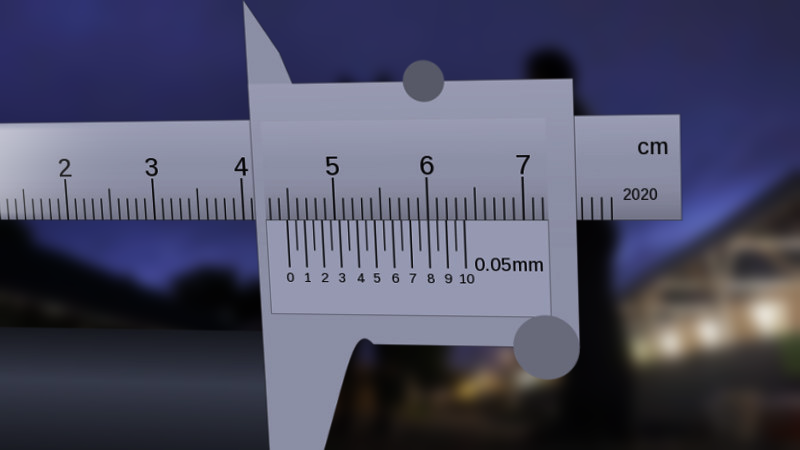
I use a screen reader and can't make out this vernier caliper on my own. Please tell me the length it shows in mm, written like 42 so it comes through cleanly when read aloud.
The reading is 44.8
